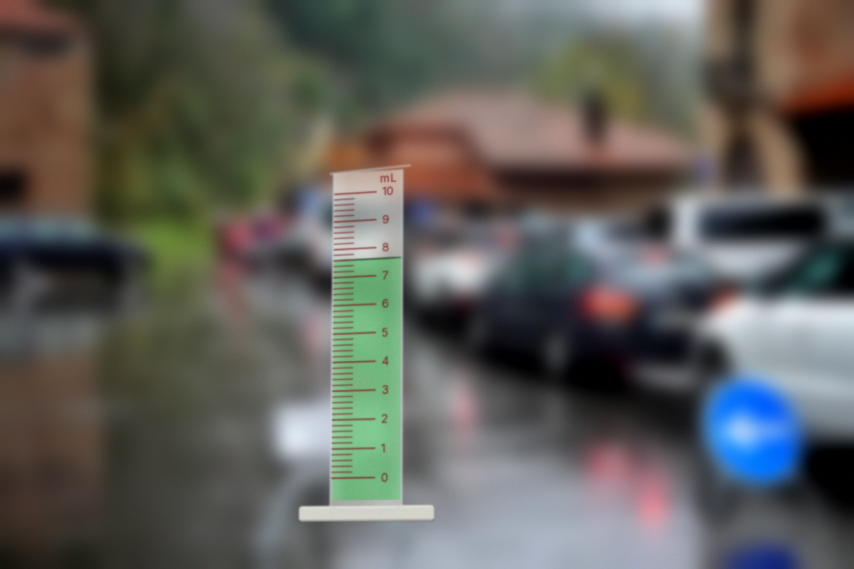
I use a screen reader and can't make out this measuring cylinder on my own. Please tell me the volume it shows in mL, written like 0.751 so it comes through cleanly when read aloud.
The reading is 7.6
